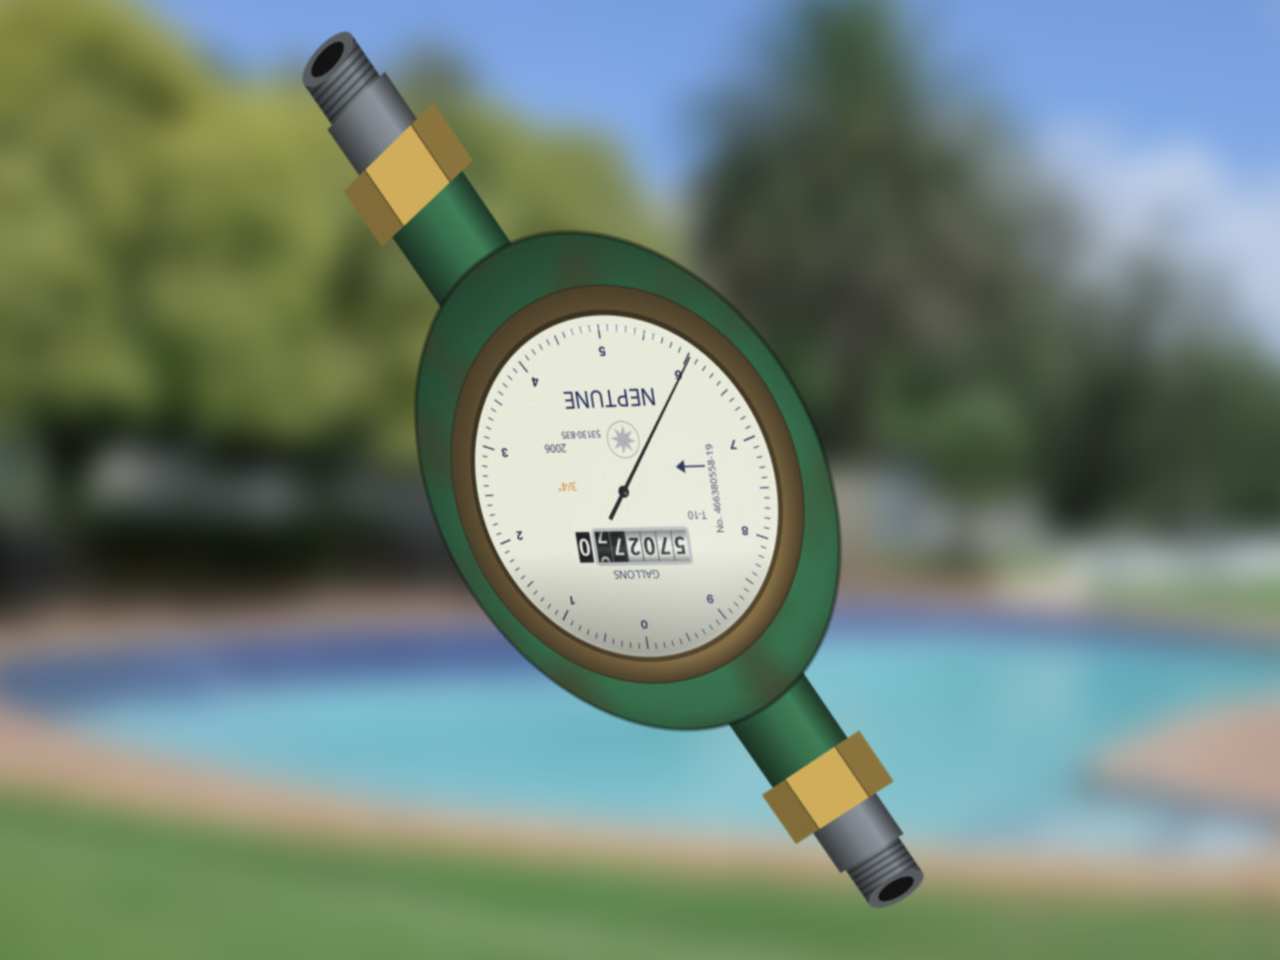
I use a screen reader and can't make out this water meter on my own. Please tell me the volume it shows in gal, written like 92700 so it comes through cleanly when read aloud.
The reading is 5702766.0
